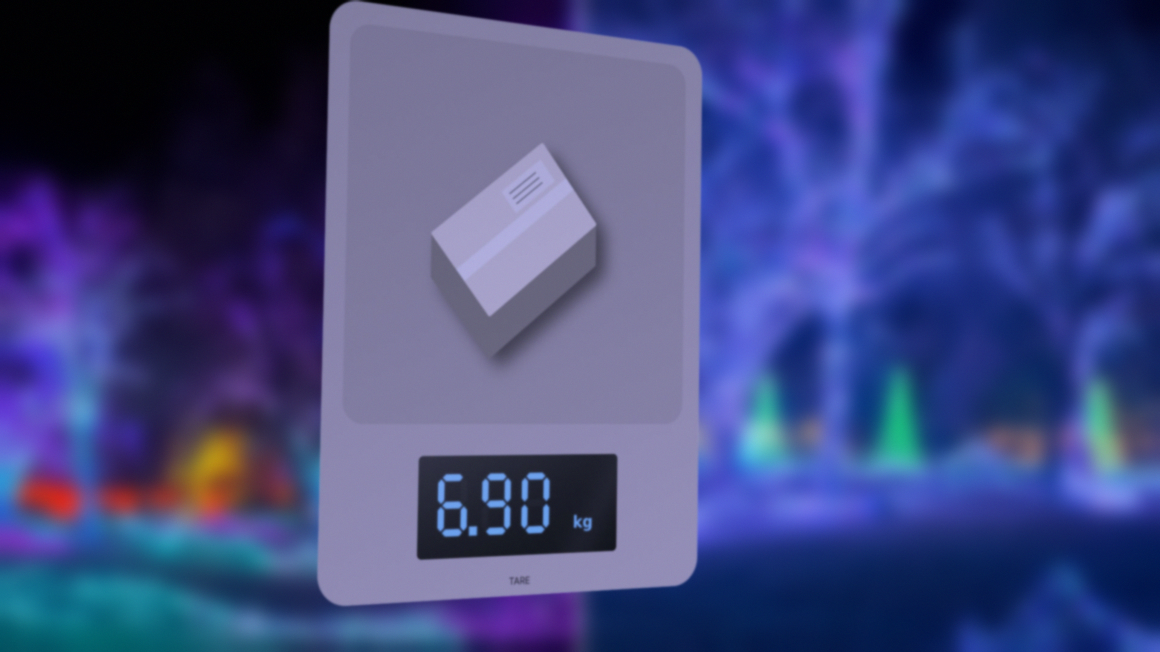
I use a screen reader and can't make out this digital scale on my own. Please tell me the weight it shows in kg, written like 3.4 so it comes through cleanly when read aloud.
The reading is 6.90
